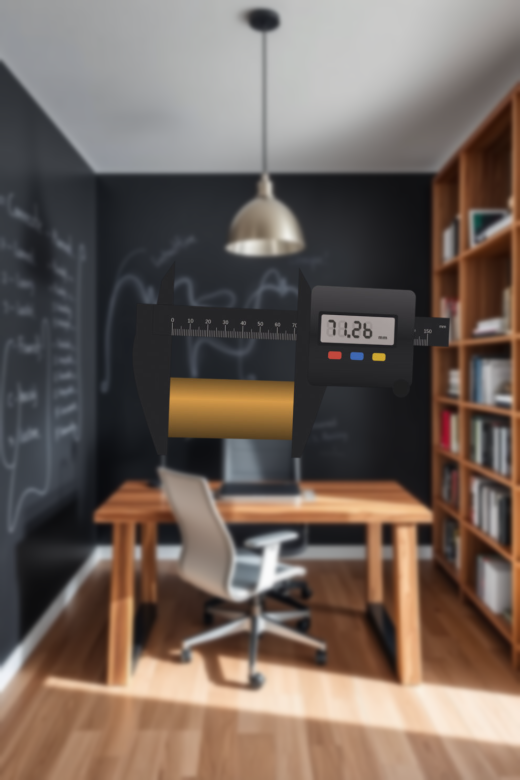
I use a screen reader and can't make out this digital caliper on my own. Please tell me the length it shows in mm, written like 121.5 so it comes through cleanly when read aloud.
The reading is 71.26
